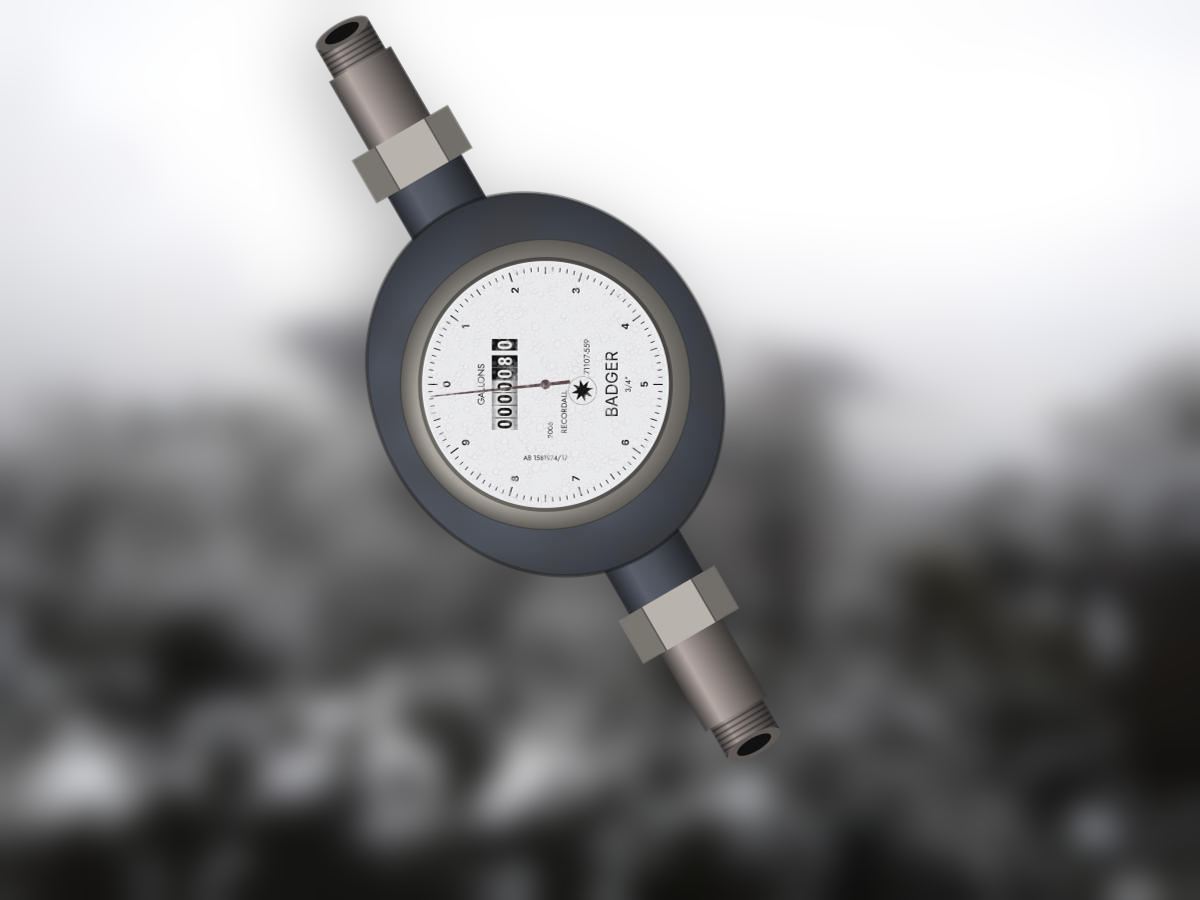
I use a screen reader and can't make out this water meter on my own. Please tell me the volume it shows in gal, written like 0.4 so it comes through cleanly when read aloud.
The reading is 79.8
